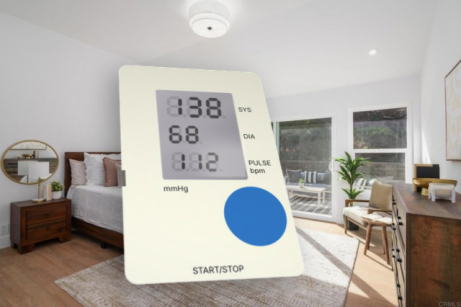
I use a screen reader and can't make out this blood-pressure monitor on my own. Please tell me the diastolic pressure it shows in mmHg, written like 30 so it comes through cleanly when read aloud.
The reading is 68
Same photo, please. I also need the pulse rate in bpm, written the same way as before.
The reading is 112
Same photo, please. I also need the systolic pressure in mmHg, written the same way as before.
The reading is 138
